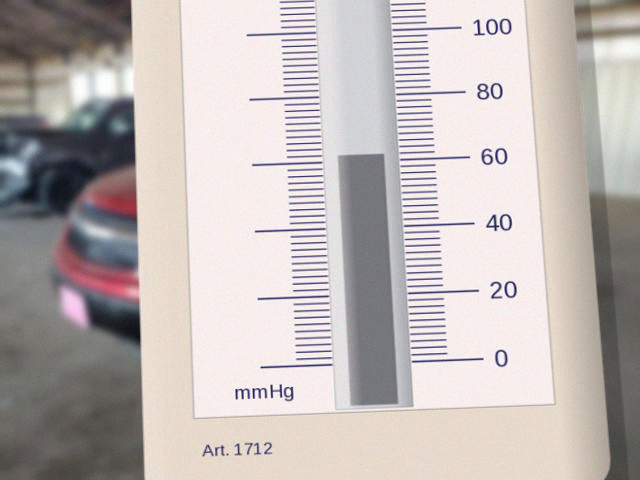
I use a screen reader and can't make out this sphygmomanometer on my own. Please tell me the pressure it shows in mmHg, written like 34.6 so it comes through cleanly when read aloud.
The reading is 62
